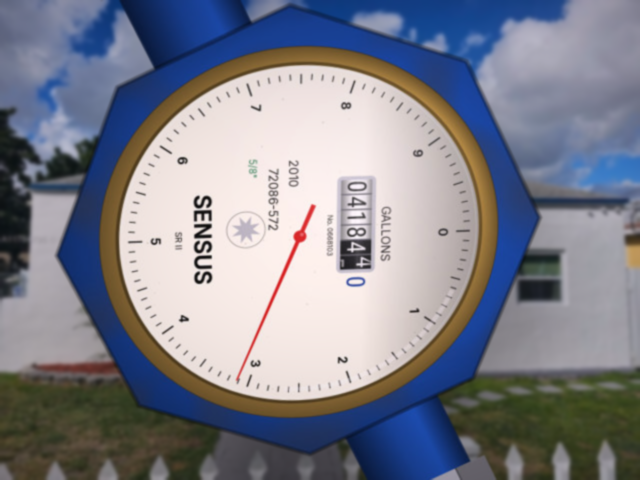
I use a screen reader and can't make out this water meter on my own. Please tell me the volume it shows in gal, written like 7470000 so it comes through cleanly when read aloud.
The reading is 418443.1
